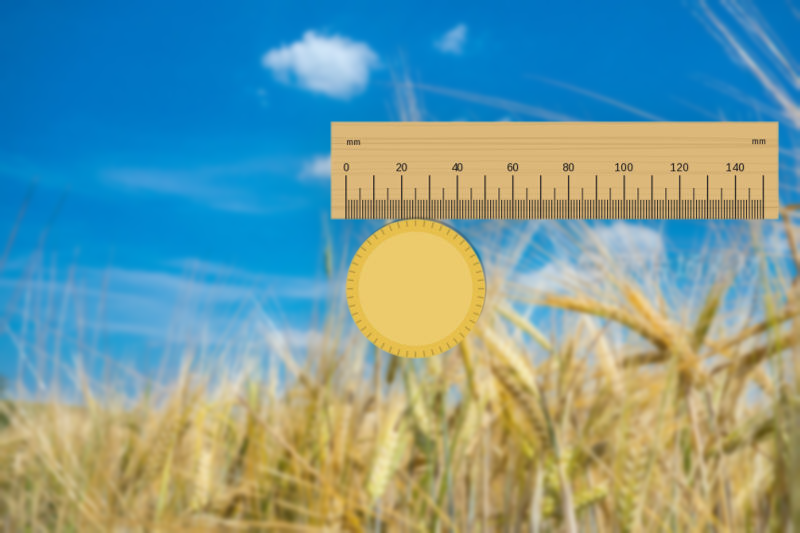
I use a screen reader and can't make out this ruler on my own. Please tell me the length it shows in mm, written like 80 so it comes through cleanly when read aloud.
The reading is 50
